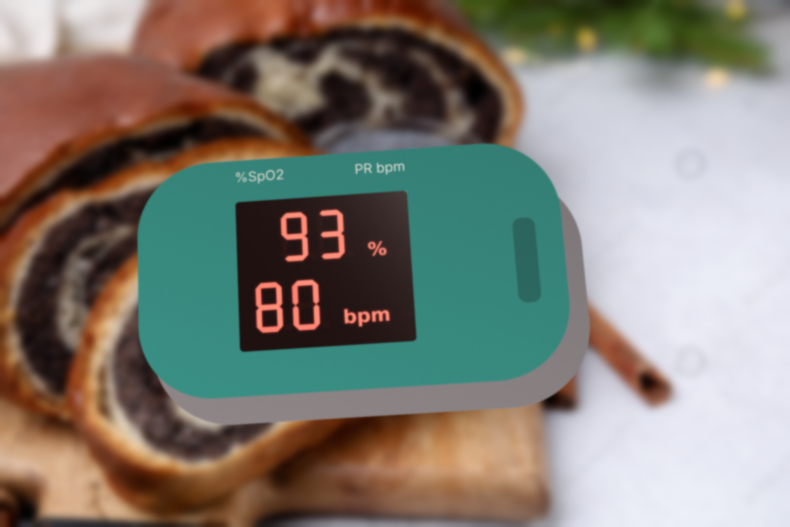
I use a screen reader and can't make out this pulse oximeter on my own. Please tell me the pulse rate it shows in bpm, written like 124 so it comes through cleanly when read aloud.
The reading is 80
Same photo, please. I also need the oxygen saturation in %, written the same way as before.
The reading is 93
